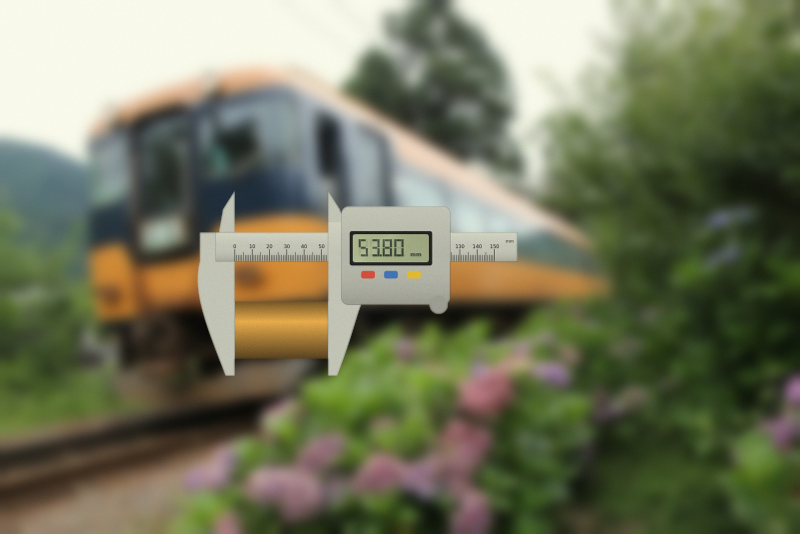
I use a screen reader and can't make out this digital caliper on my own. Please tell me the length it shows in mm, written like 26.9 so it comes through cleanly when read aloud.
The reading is 53.80
